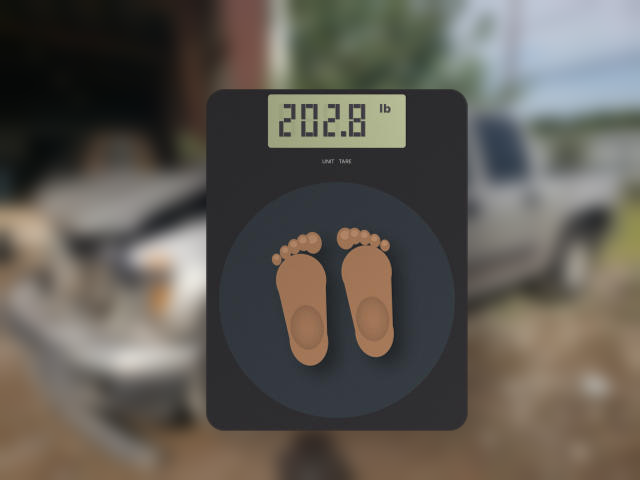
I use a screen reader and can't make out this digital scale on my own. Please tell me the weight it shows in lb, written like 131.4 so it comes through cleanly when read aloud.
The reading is 202.8
